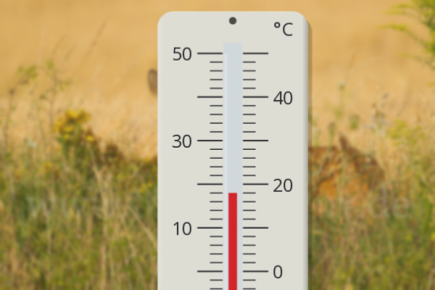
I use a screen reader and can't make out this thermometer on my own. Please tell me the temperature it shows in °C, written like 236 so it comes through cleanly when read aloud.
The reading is 18
